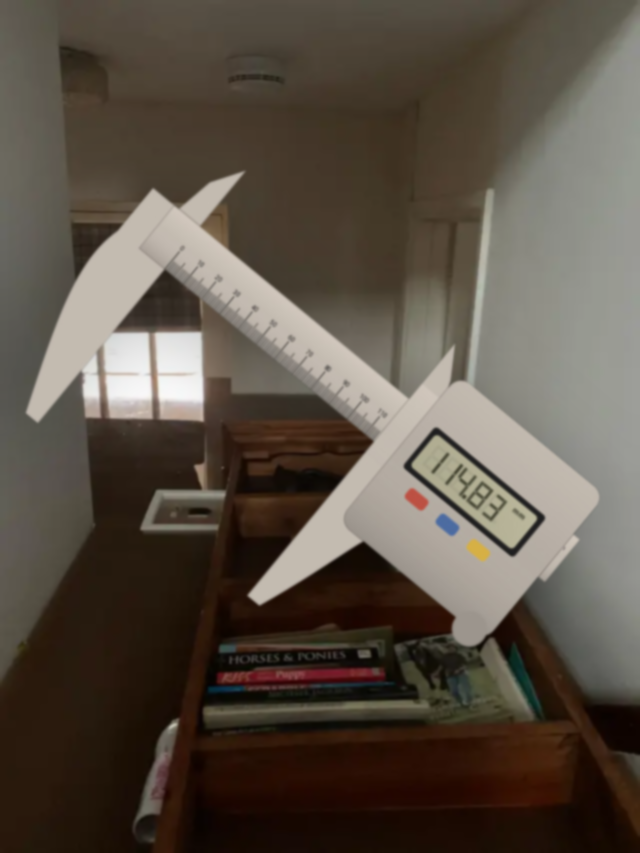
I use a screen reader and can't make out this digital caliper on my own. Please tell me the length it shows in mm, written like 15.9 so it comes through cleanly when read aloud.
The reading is 114.83
